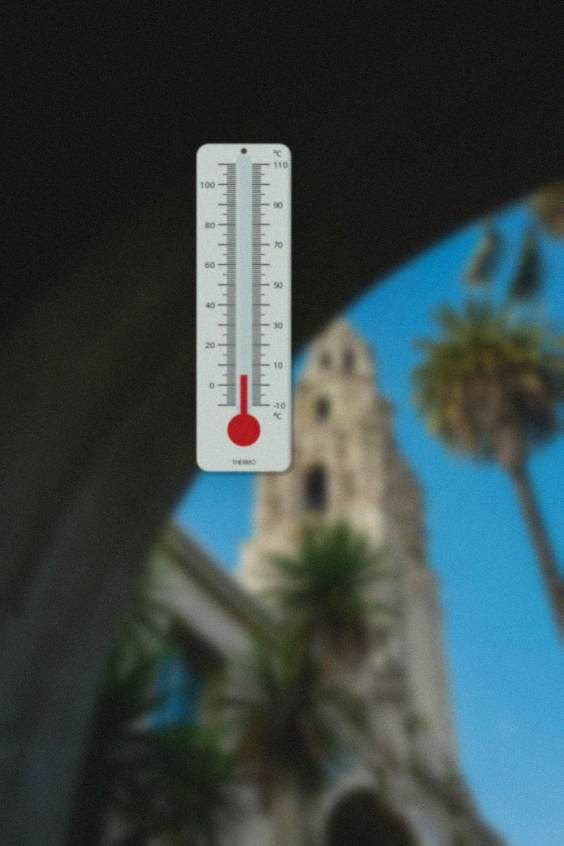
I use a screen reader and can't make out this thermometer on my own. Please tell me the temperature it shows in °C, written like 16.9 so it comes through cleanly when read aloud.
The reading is 5
